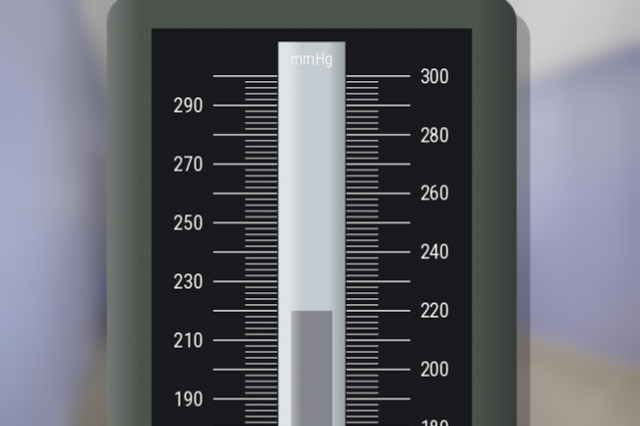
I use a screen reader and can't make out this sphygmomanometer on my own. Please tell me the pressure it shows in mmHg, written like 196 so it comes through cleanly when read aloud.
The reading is 220
